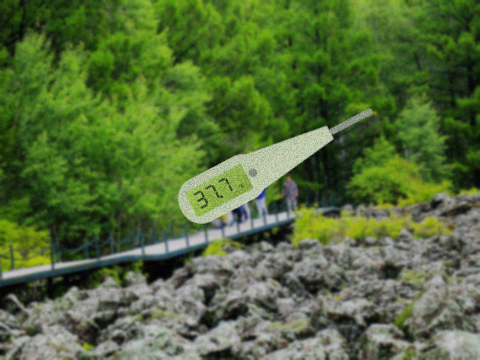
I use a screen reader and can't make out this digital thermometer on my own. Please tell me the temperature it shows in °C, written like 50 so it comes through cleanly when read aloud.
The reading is 37.7
